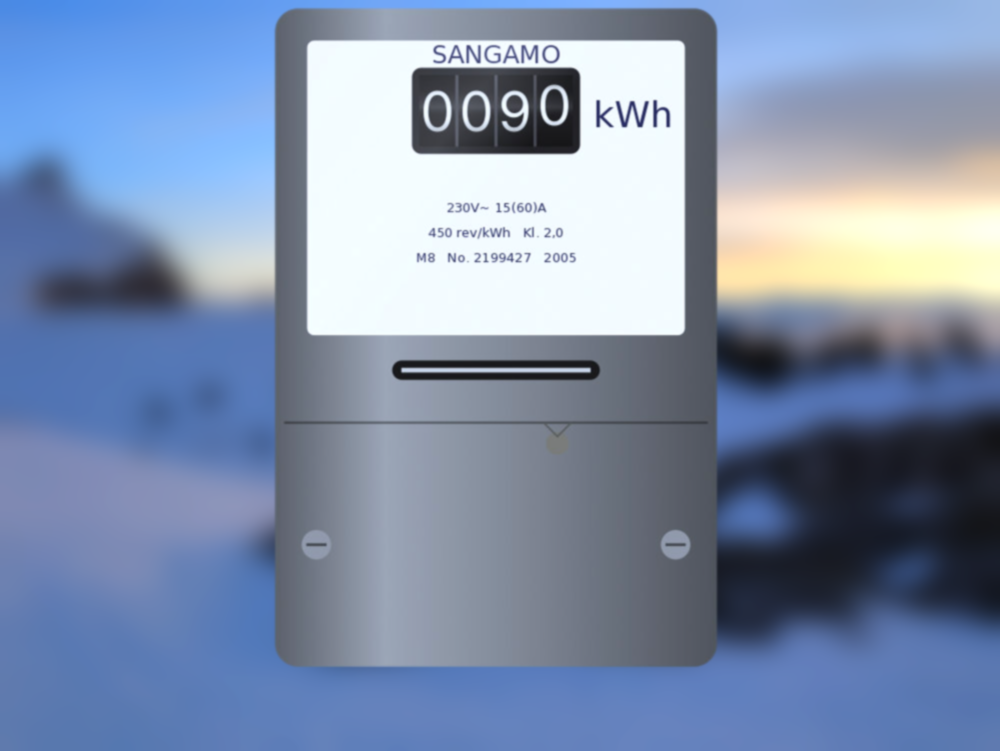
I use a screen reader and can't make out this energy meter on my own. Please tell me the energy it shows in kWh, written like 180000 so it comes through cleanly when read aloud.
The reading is 90
